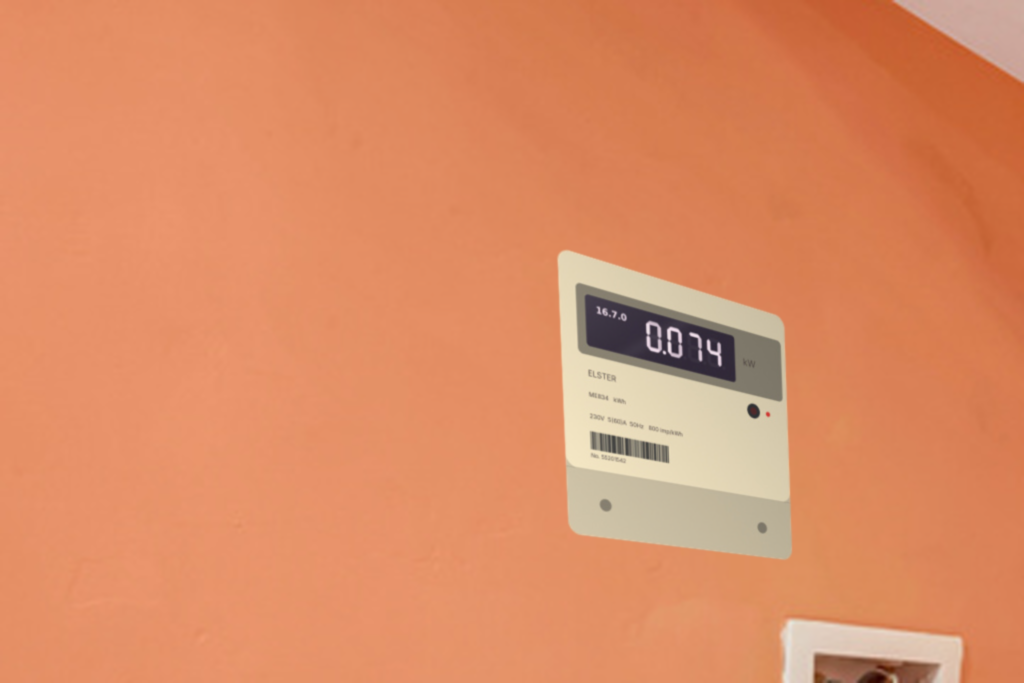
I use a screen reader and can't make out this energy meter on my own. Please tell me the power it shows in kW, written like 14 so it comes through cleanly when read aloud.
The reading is 0.074
